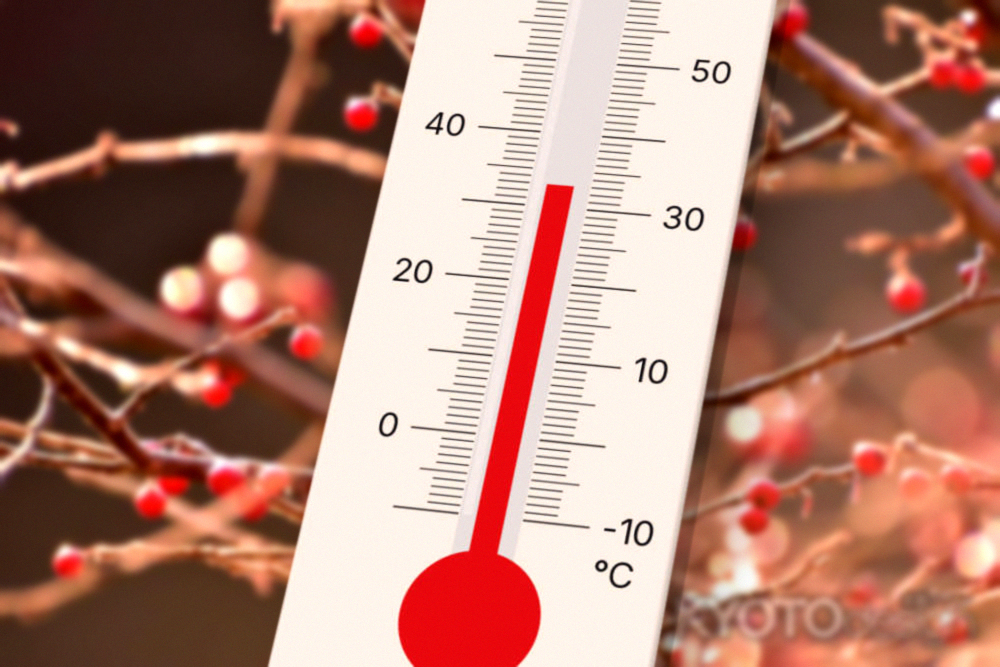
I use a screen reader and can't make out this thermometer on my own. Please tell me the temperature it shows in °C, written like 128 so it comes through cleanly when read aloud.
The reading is 33
